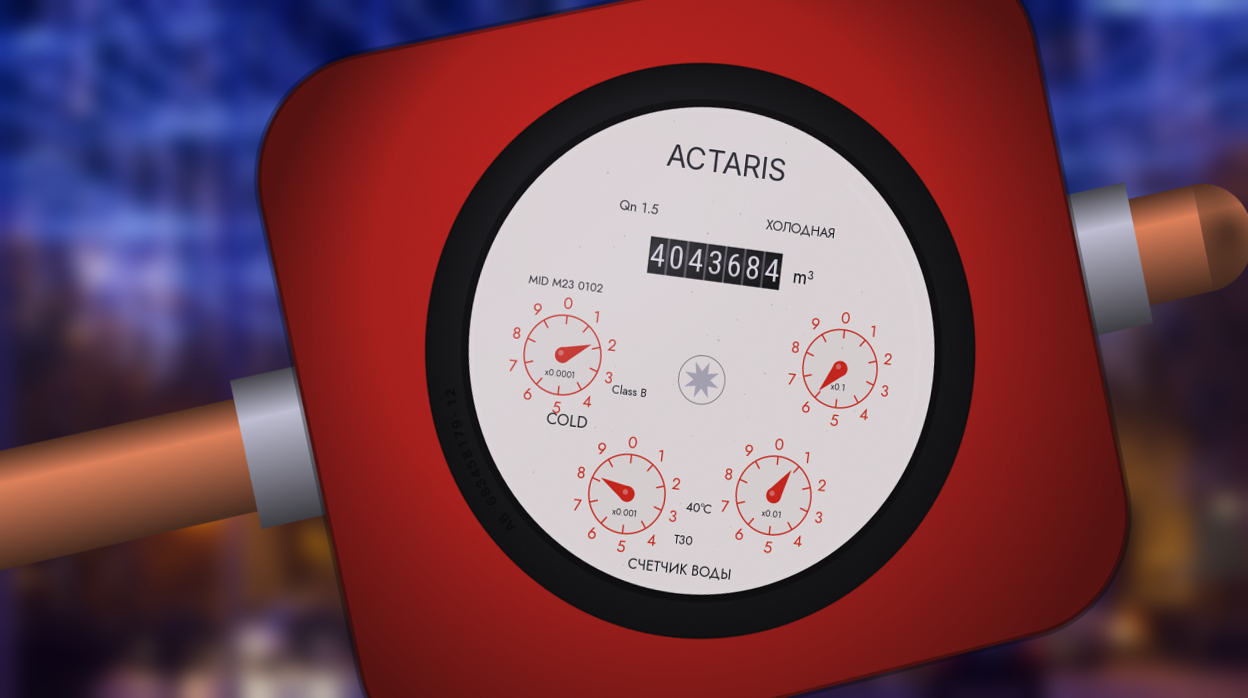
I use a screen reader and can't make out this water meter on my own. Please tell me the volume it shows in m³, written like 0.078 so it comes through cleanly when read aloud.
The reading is 4043684.6081
